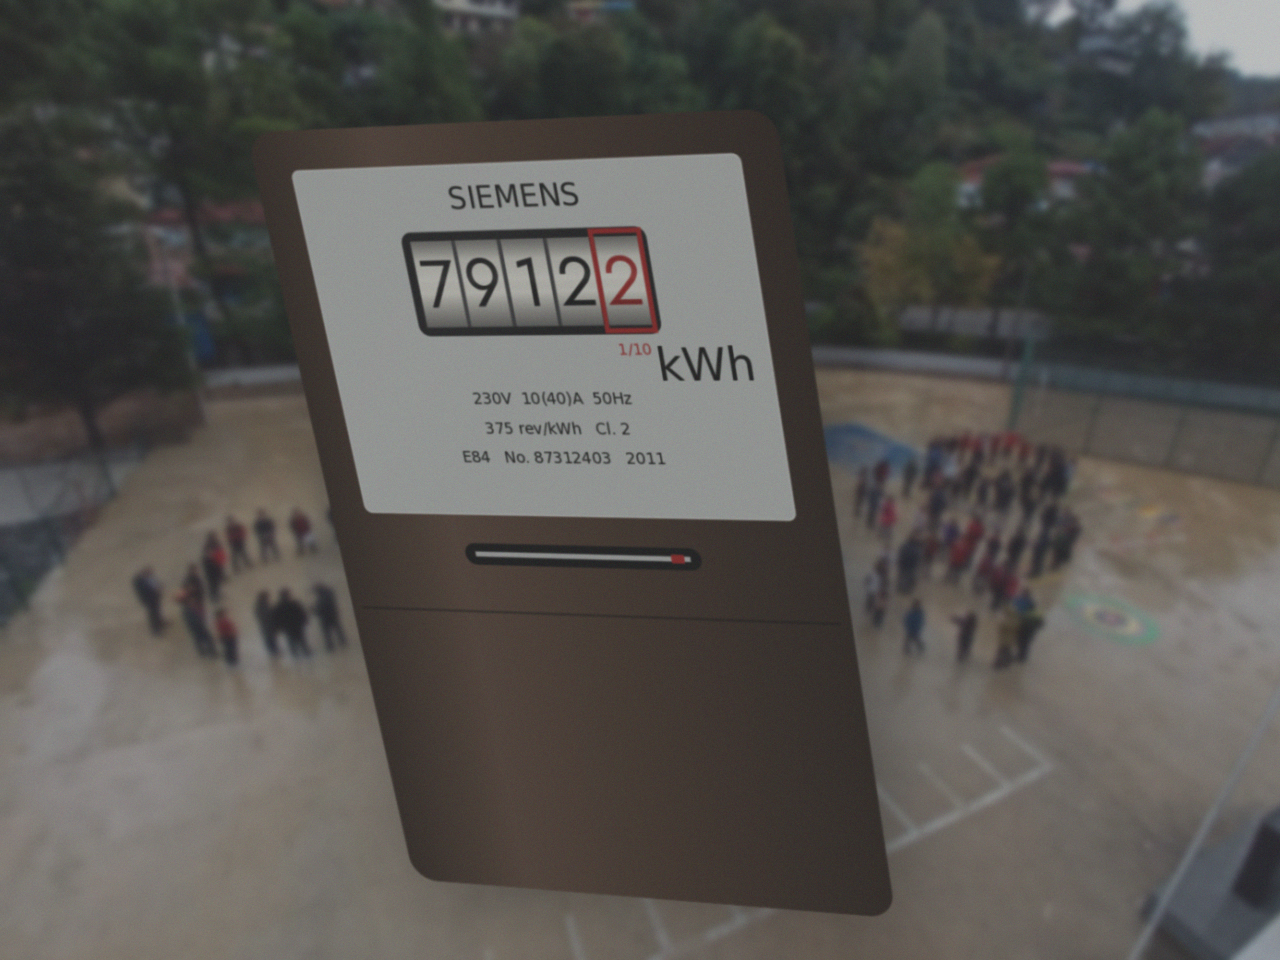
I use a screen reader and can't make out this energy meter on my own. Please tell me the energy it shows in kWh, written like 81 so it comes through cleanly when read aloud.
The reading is 7912.2
